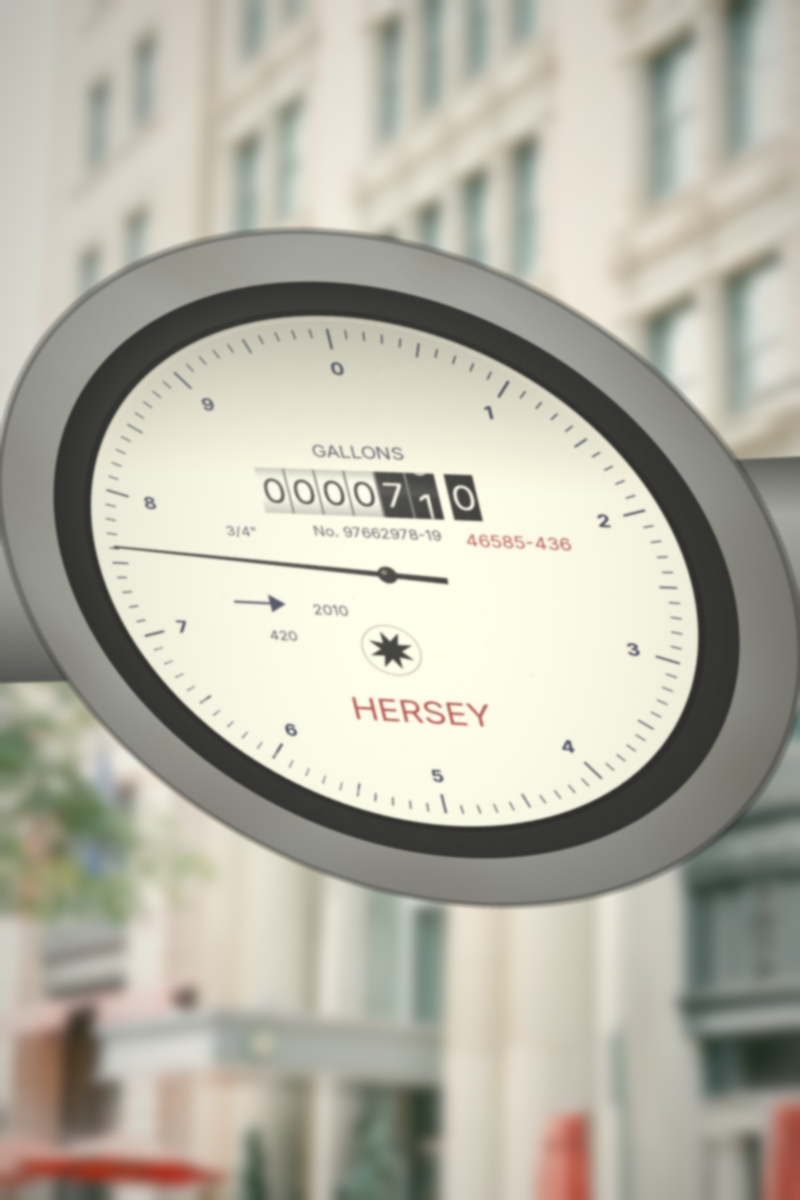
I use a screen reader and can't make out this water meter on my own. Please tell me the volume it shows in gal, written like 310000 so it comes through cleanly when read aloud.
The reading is 707.6
